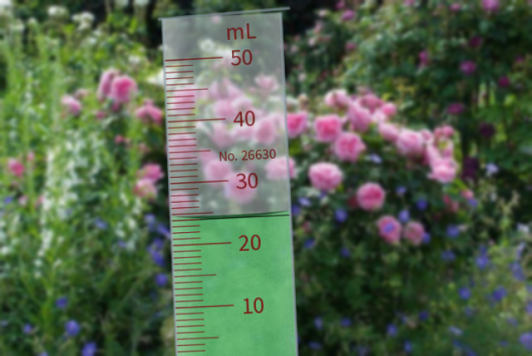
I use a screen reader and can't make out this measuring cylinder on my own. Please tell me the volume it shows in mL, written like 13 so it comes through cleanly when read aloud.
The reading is 24
